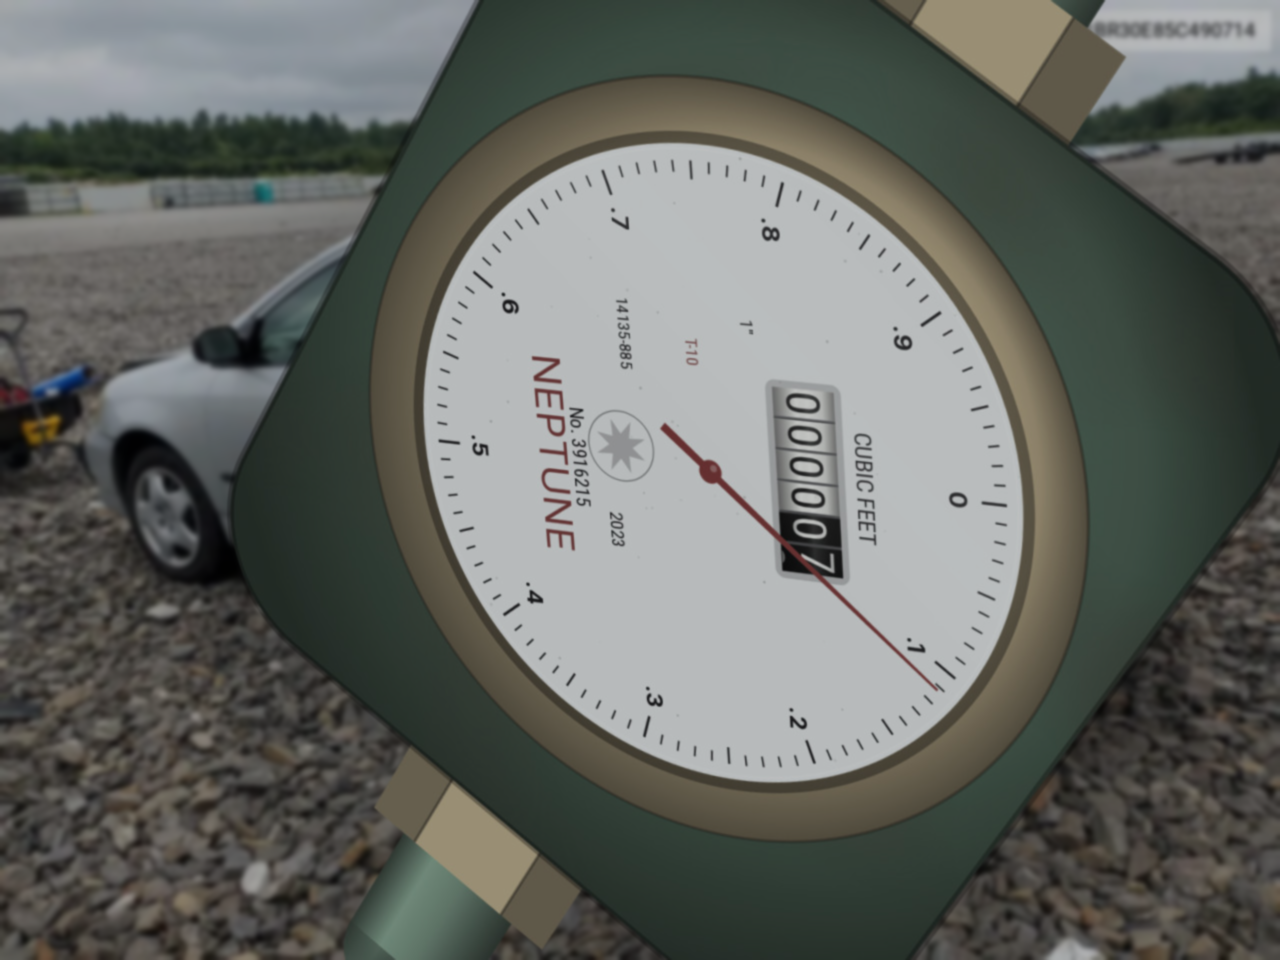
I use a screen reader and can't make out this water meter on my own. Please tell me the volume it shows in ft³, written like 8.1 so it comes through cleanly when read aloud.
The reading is 7.11
